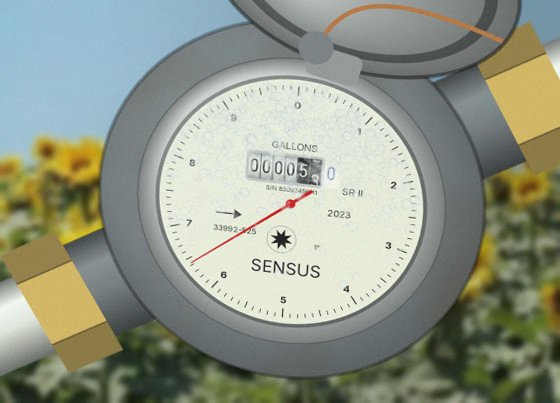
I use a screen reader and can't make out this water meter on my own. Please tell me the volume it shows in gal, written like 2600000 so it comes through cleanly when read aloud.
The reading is 526.4
